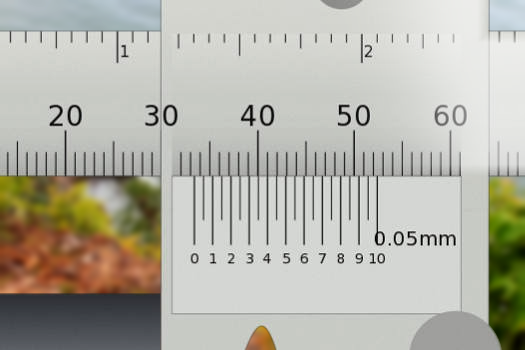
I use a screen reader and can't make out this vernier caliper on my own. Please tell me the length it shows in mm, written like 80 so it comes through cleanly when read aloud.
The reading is 33.4
